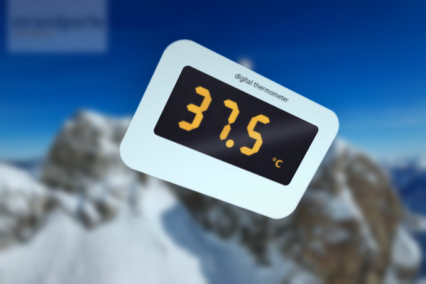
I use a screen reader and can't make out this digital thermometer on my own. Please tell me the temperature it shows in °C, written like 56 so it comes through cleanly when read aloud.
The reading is 37.5
